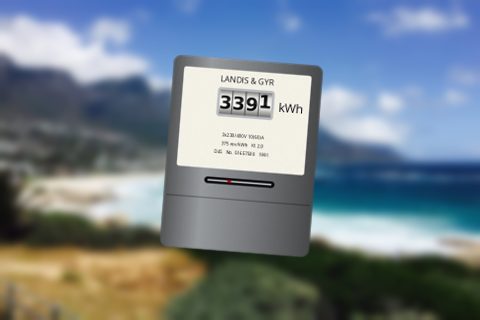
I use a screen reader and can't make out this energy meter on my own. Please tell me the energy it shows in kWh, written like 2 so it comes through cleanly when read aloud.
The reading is 3391
